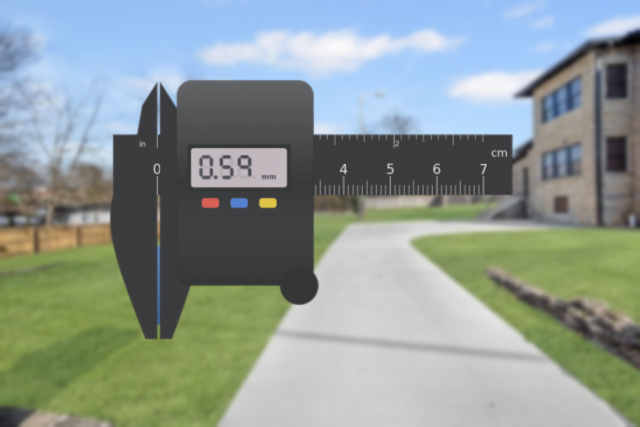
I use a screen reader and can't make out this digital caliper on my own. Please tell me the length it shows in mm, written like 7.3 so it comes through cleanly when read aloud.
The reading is 0.59
